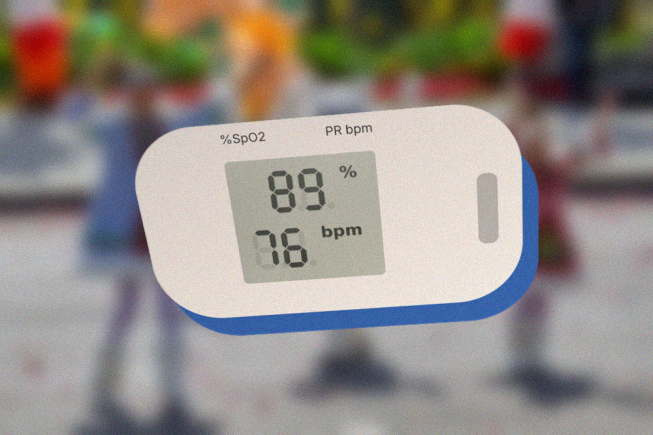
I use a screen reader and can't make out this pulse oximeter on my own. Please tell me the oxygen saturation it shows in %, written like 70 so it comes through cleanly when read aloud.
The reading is 89
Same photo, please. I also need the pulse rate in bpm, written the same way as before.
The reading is 76
